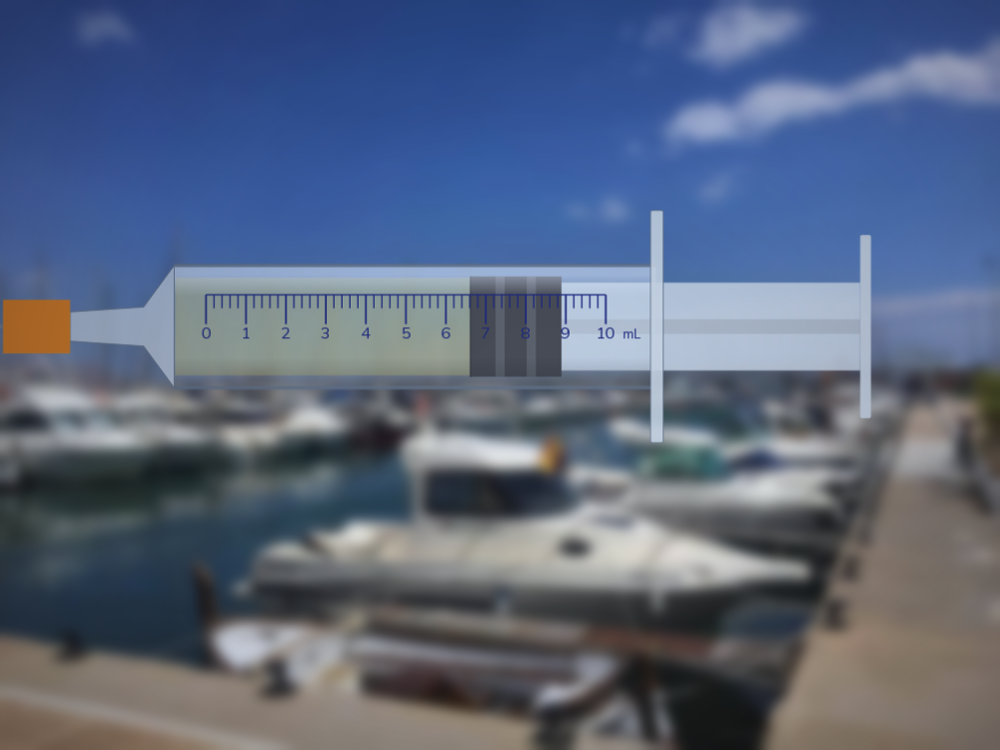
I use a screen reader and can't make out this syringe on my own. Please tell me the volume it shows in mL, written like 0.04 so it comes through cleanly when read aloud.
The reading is 6.6
